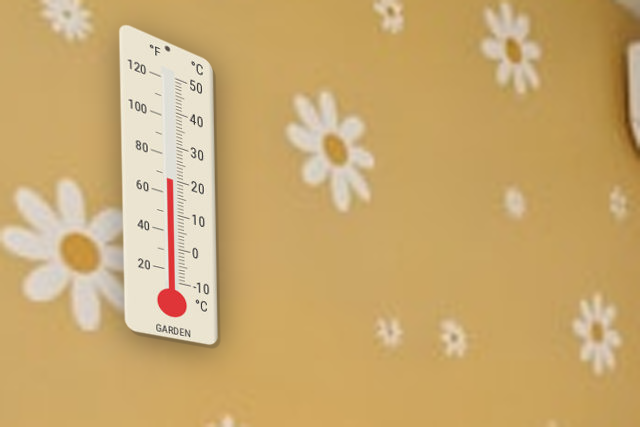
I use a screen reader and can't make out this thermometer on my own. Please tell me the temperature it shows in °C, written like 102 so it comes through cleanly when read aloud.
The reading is 20
